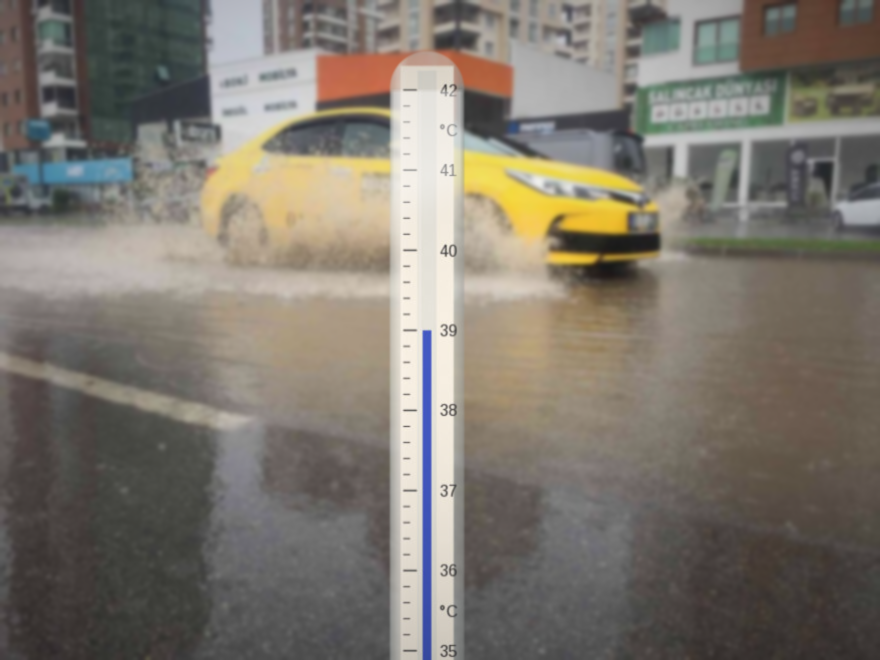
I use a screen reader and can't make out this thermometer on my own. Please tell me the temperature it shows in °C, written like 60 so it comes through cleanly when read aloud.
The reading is 39
